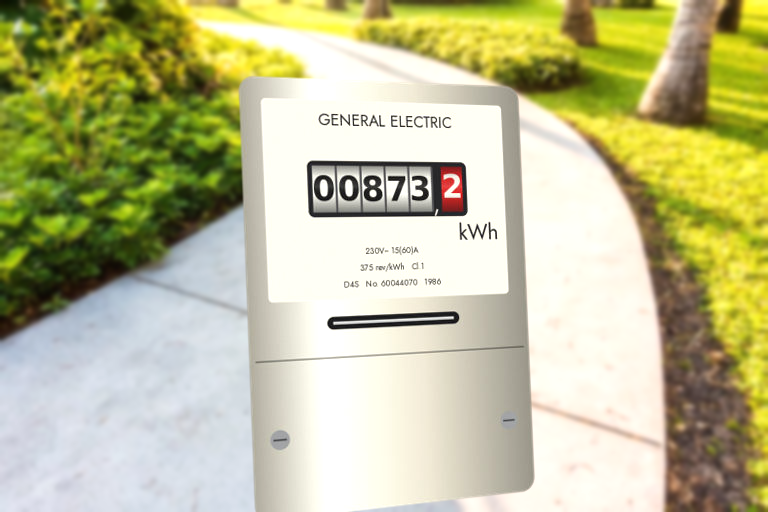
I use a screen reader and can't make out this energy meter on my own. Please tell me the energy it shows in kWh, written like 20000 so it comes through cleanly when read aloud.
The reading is 873.2
